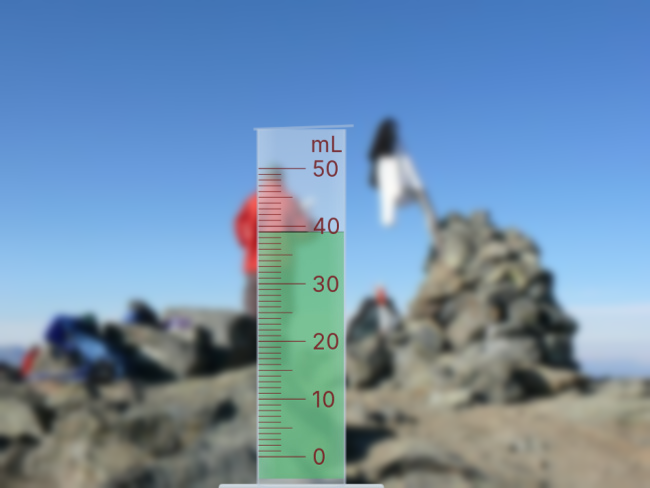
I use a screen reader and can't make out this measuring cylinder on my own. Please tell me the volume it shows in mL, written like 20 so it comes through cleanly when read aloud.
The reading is 39
